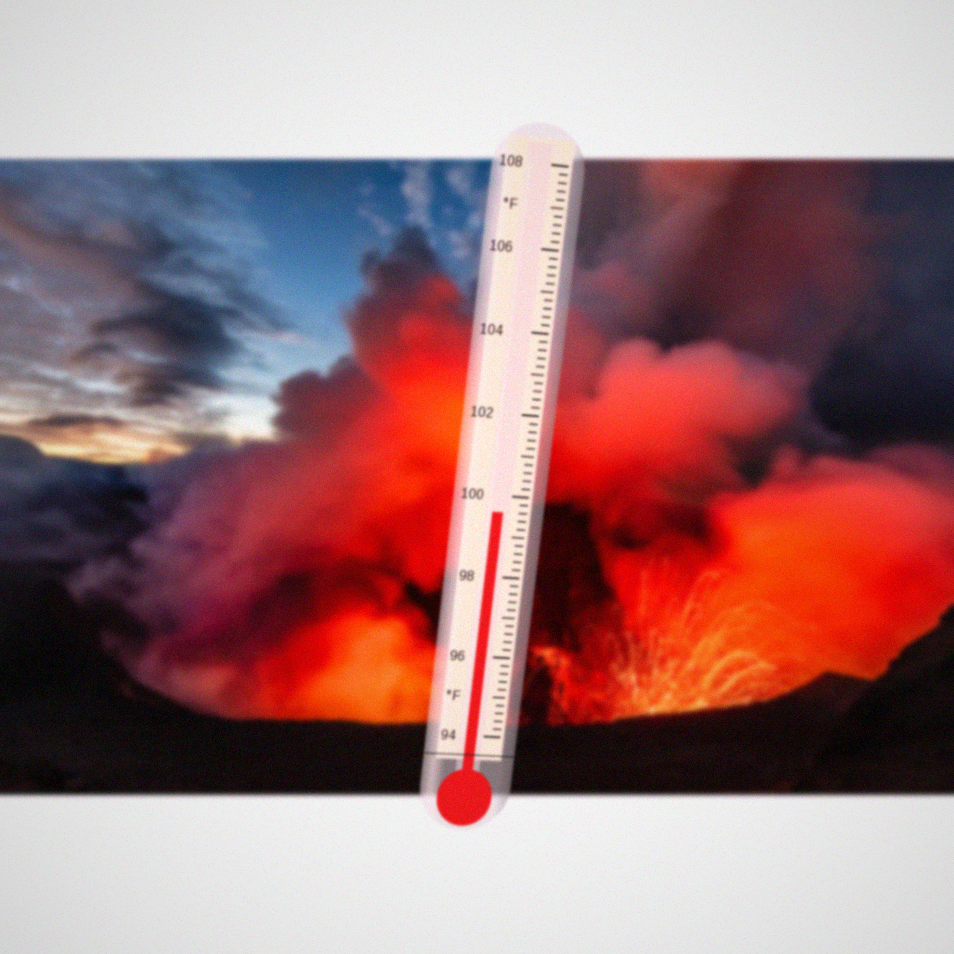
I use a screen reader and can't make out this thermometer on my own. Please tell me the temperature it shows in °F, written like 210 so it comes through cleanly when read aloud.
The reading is 99.6
